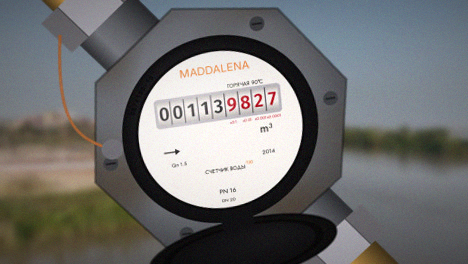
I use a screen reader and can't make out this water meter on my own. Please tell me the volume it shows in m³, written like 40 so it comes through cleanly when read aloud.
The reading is 113.9827
